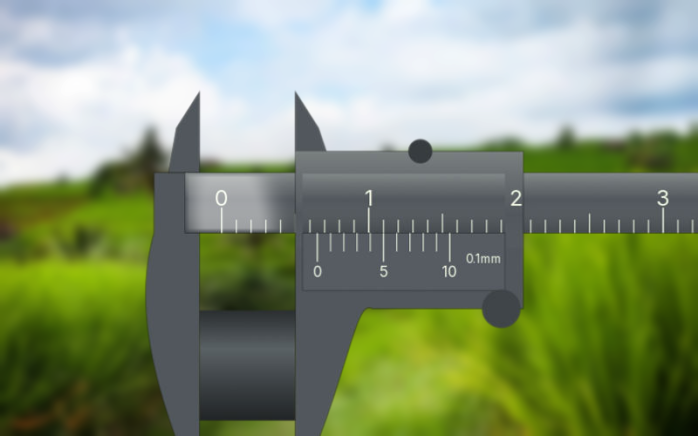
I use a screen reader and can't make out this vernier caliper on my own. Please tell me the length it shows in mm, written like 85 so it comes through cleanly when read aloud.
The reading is 6.5
